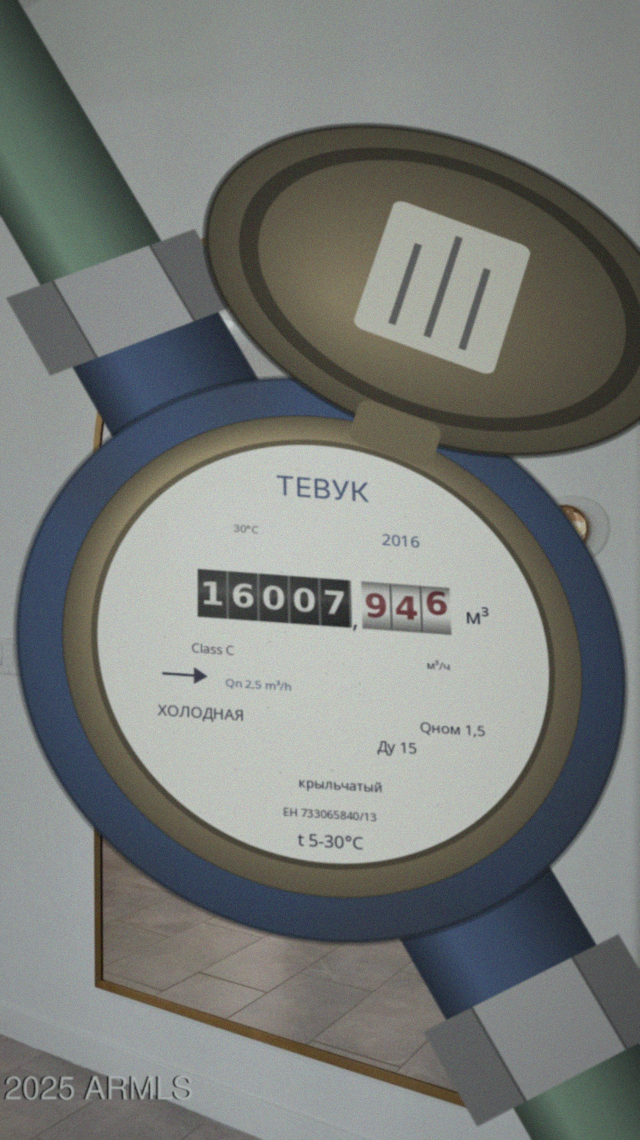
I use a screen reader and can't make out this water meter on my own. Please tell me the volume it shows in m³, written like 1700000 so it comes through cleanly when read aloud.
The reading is 16007.946
